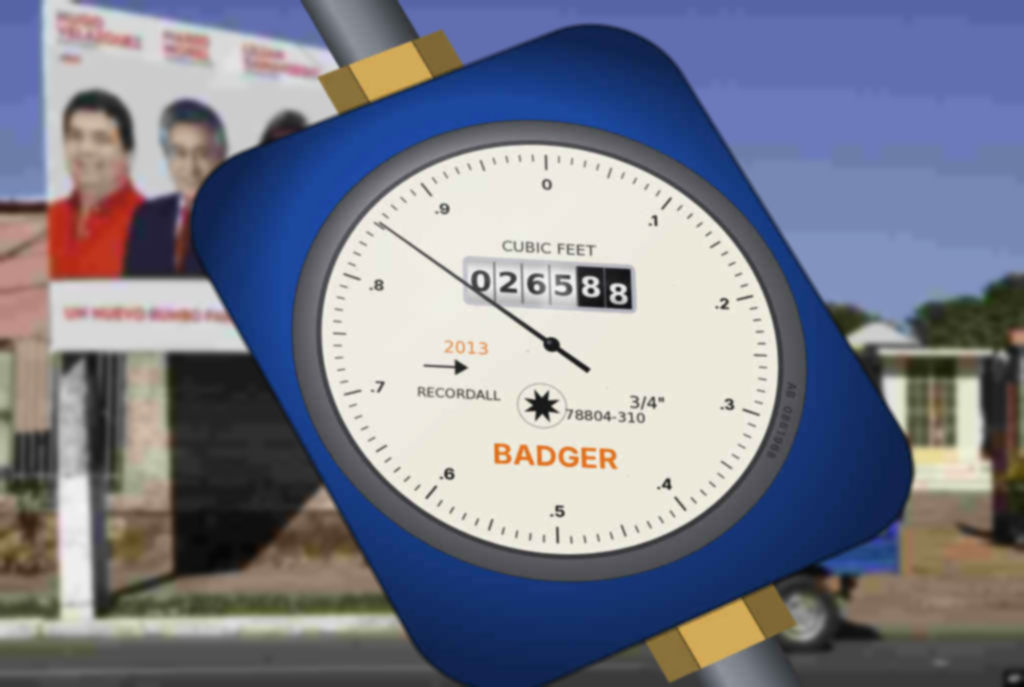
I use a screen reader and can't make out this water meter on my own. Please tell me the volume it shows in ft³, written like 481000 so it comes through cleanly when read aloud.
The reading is 26587.85
